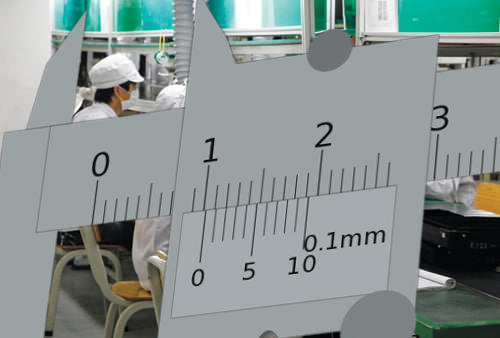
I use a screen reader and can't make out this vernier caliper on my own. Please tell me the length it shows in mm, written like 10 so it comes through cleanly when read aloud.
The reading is 10.2
